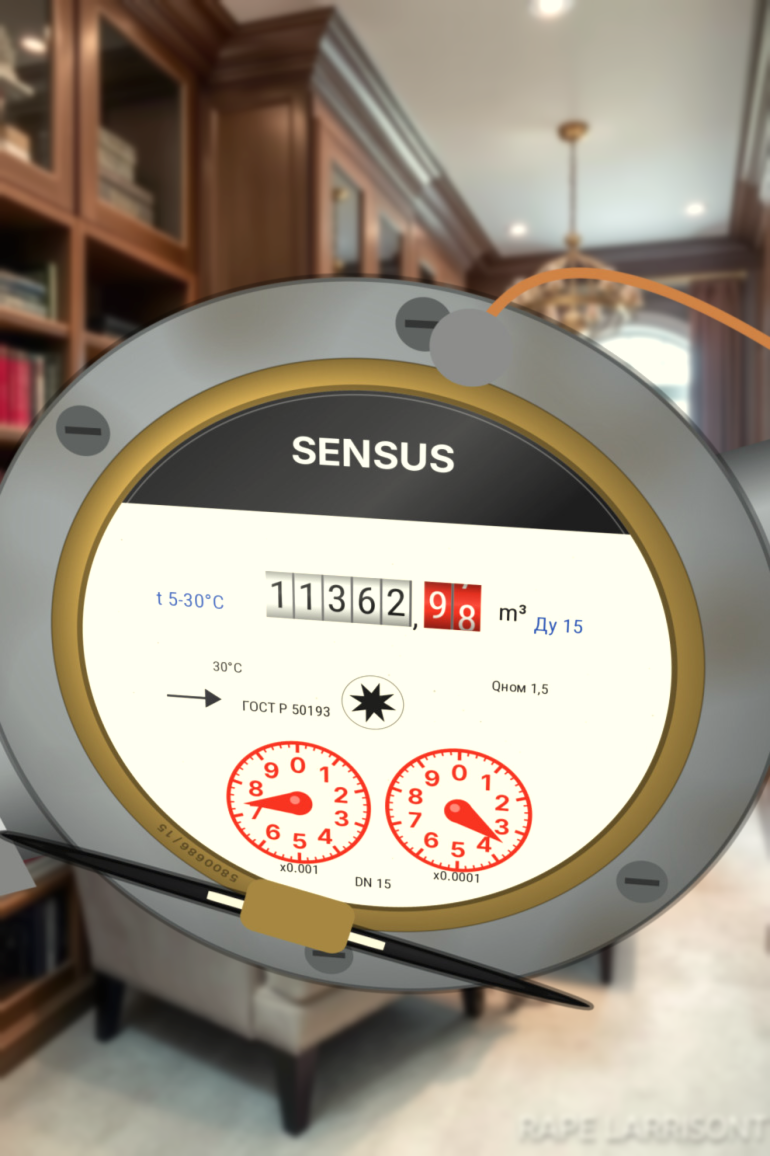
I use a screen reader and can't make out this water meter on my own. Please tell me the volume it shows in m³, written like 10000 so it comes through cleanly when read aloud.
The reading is 11362.9773
